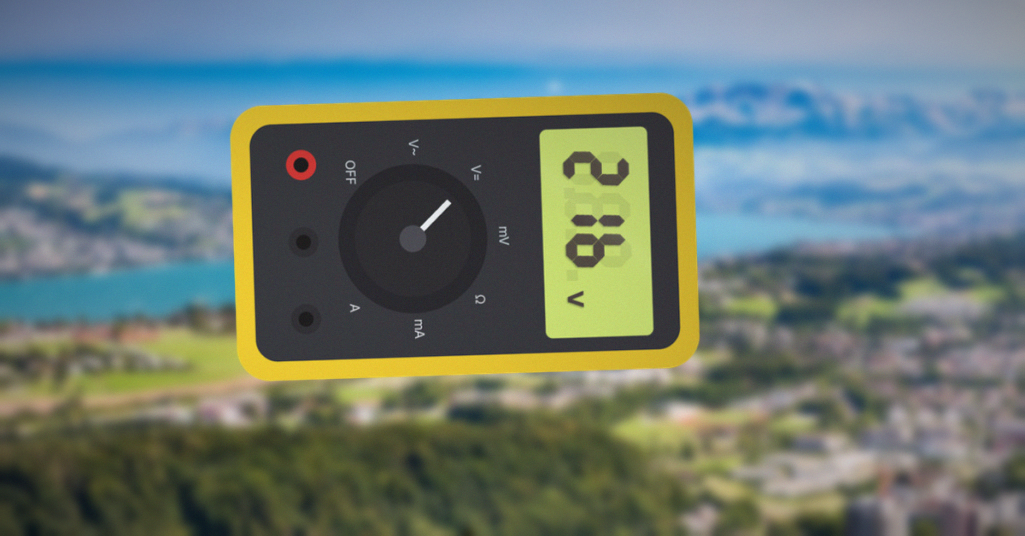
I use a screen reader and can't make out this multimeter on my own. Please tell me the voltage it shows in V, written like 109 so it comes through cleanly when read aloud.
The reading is 216
